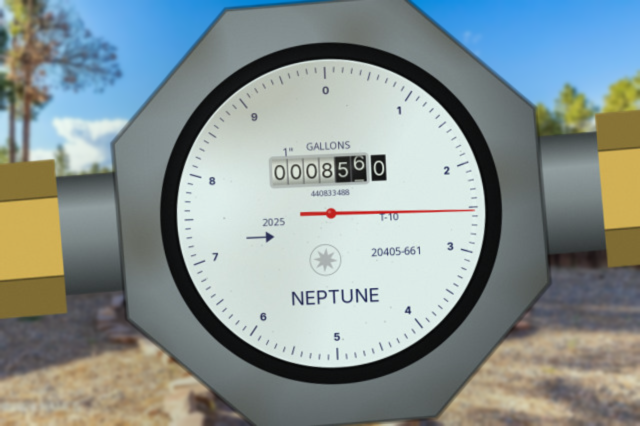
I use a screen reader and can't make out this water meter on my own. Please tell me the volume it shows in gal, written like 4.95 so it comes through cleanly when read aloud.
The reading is 8562.5
